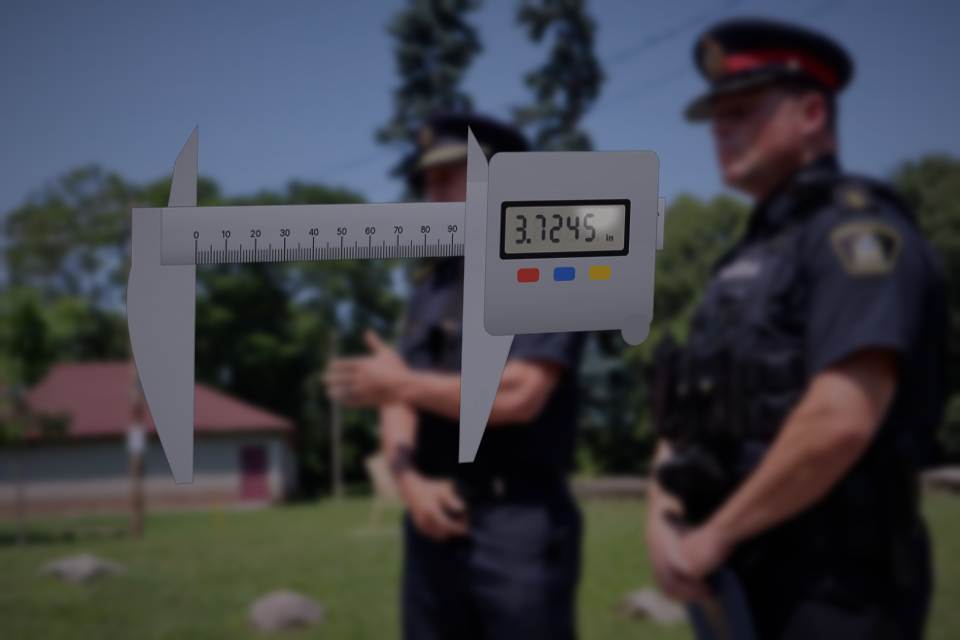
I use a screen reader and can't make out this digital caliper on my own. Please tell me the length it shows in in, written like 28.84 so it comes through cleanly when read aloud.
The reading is 3.7245
